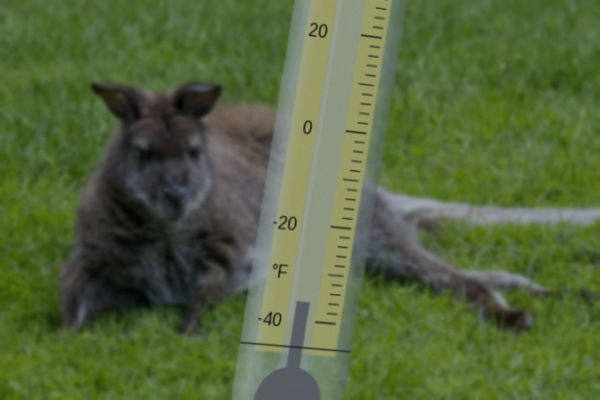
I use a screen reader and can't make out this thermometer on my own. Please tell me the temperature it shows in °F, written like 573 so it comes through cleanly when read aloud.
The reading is -36
